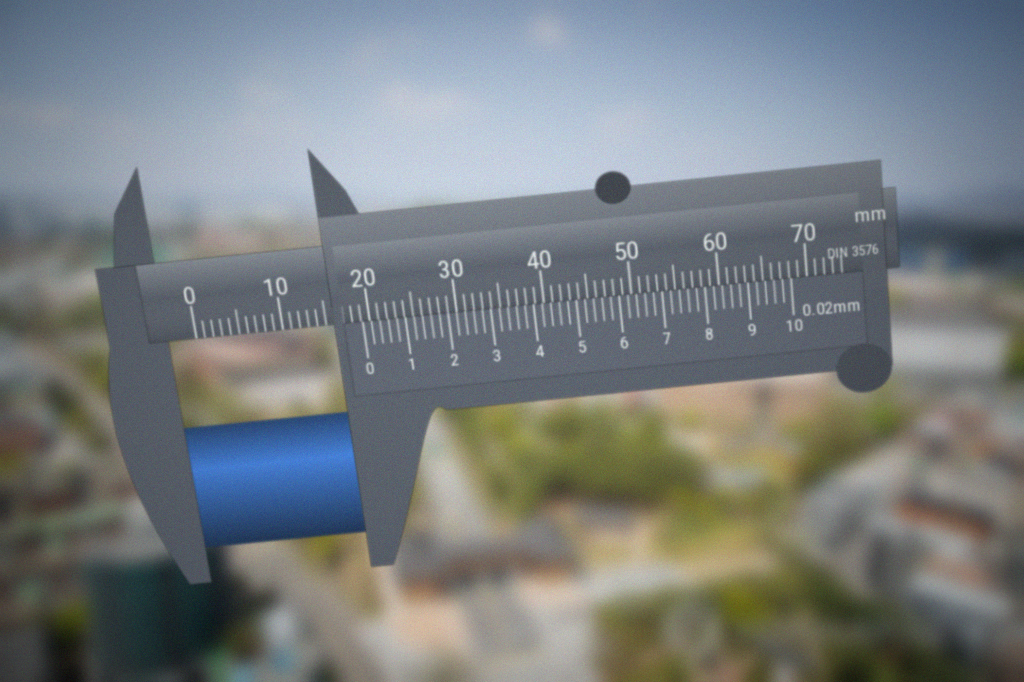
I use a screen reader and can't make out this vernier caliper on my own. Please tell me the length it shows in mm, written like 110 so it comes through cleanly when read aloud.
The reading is 19.2
